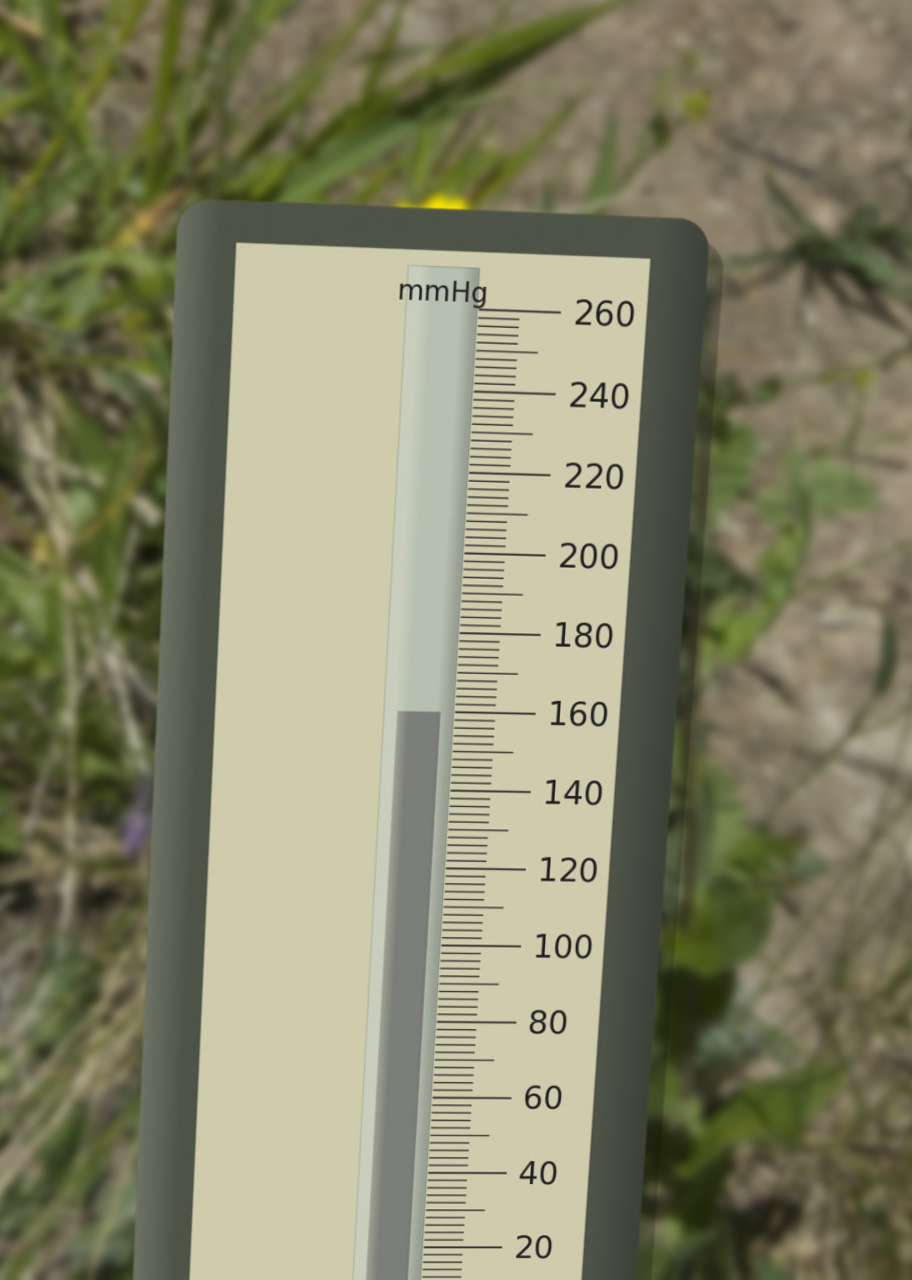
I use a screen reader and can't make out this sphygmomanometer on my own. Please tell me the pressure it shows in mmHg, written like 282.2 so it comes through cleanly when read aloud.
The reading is 160
